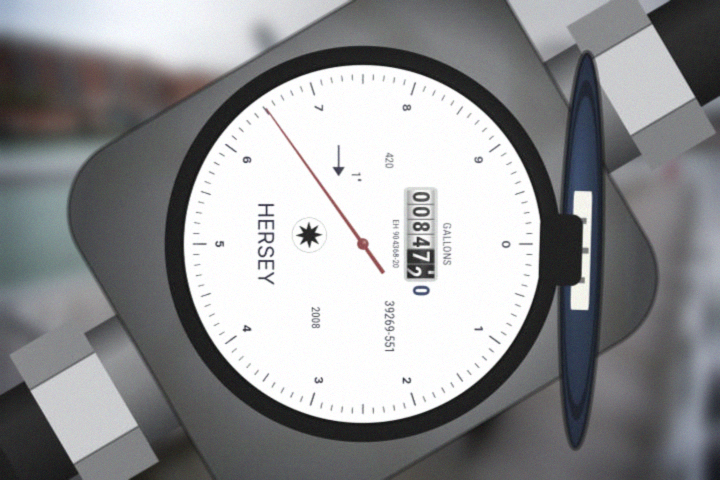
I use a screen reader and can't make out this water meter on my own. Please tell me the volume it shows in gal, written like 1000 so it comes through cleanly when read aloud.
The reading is 84716.5
